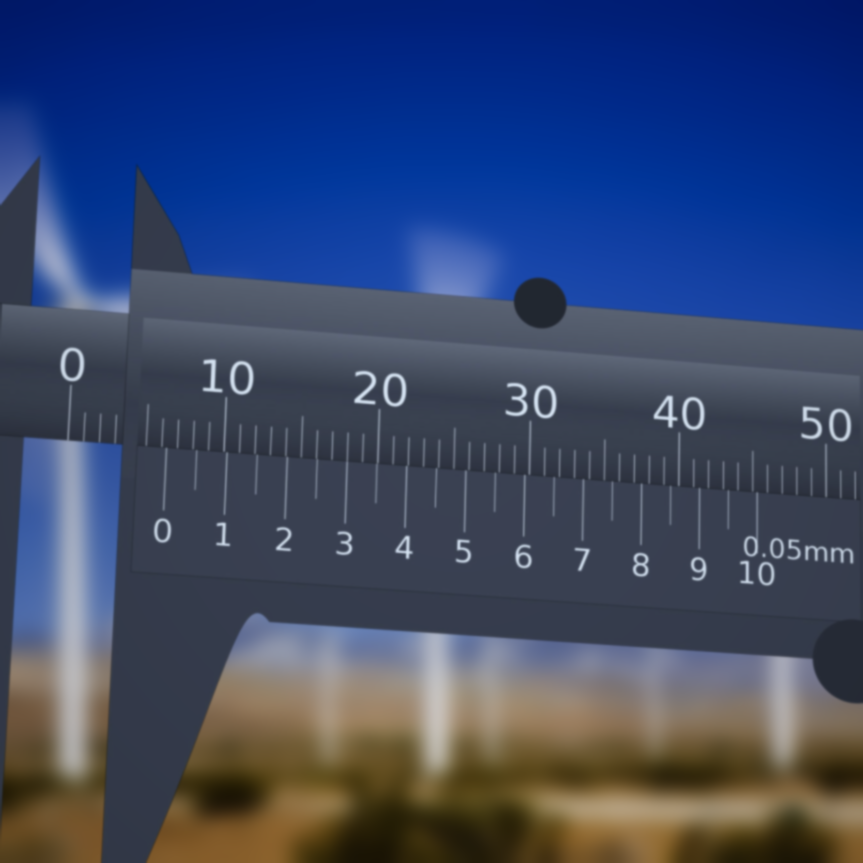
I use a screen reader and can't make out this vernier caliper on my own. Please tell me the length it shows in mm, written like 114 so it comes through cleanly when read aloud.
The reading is 6.3
